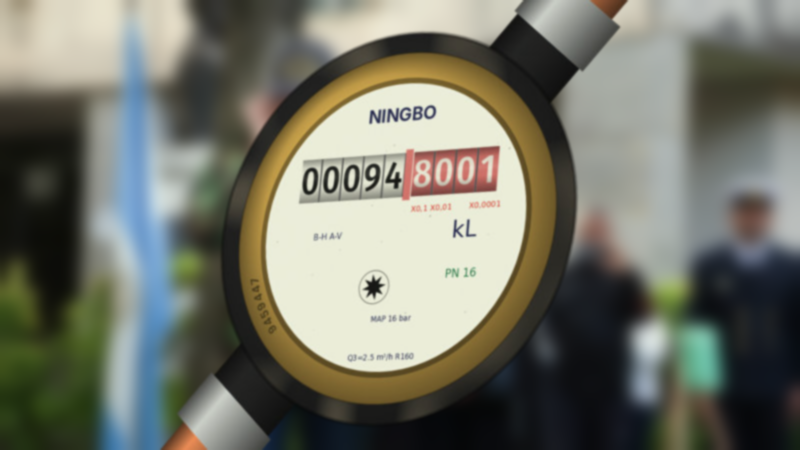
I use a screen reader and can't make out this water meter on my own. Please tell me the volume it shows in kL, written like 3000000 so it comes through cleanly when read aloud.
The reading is 94.8001
